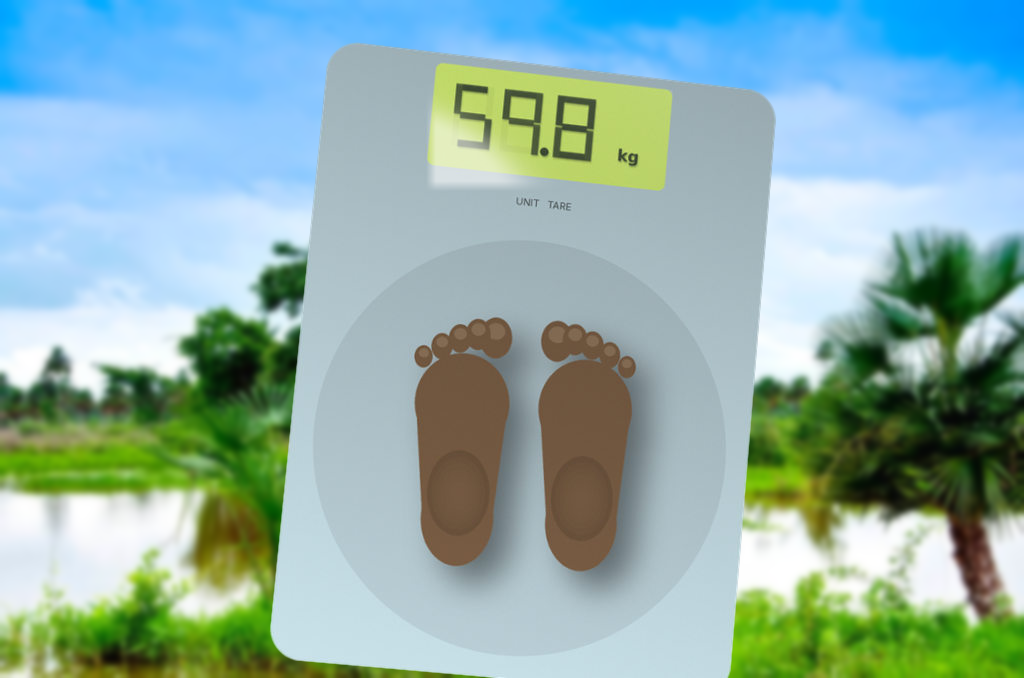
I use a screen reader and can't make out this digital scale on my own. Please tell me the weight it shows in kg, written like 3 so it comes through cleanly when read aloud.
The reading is 59.8
